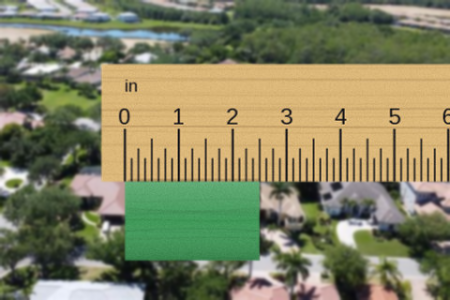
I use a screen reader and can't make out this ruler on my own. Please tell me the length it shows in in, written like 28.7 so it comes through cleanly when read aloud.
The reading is 2.5
